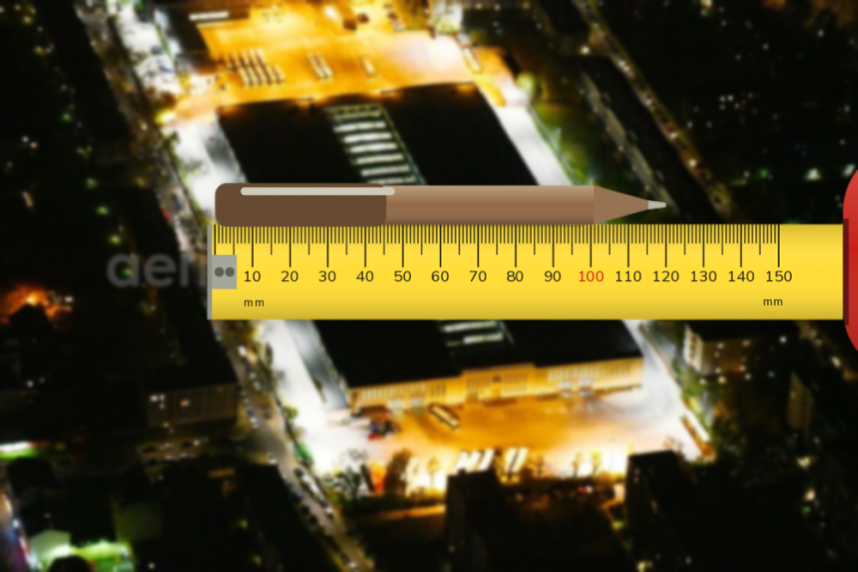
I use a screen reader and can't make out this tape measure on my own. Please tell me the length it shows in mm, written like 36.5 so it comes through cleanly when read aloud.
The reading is 120
